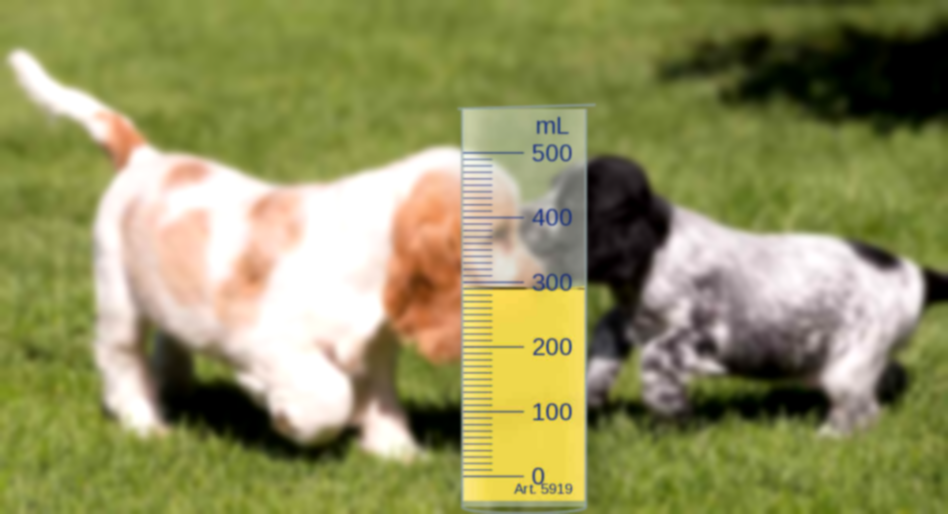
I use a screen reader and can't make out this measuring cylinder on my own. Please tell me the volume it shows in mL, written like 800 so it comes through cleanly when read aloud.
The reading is 290
